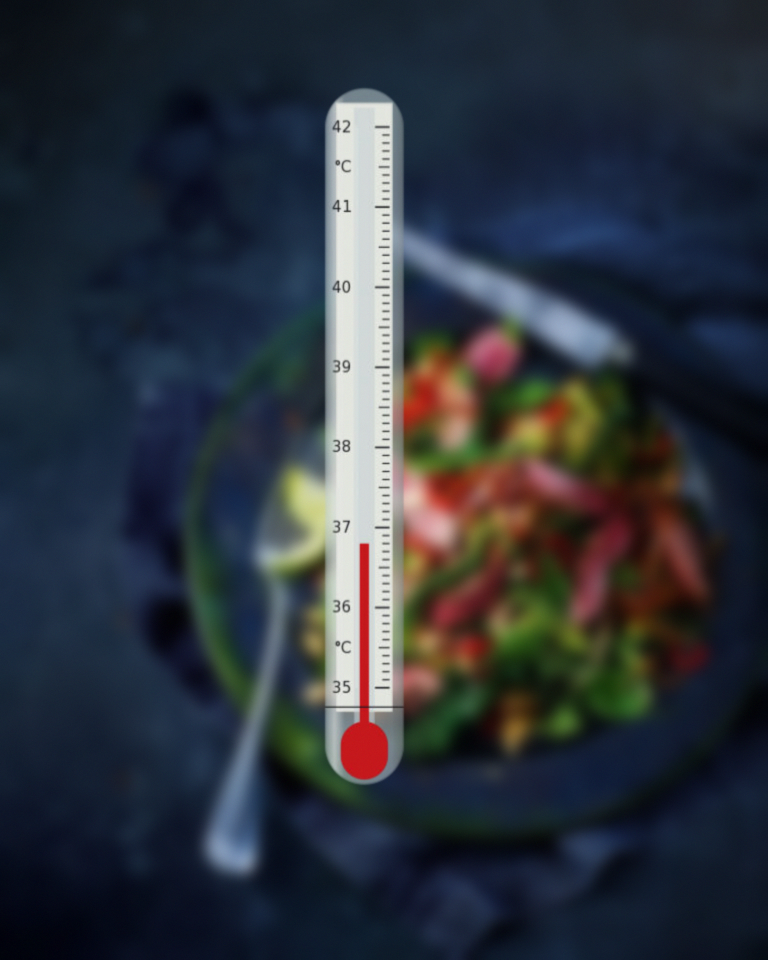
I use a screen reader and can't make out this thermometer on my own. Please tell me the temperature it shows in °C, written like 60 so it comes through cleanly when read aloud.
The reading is 36.8
